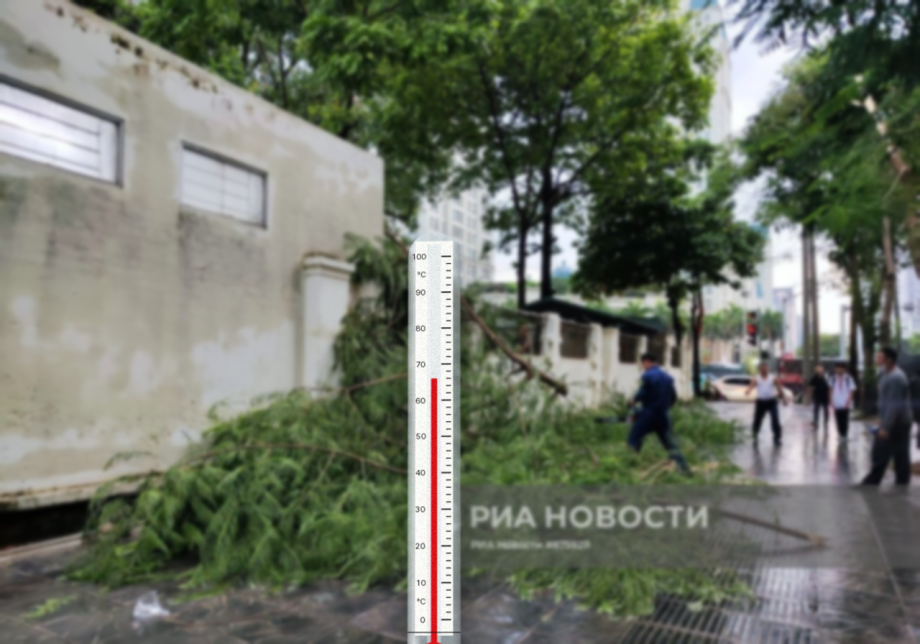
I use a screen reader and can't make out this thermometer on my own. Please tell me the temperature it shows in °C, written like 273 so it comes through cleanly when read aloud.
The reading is 66
